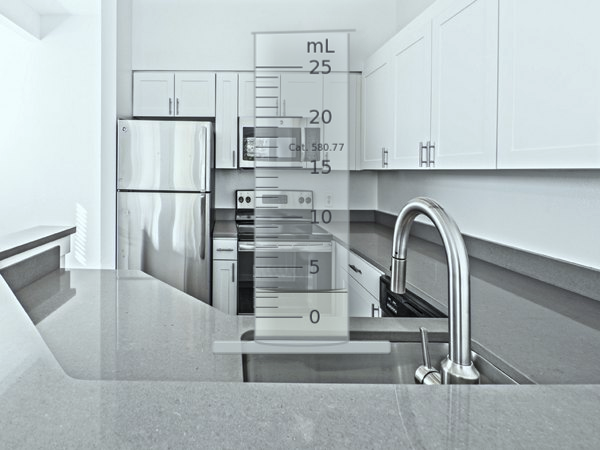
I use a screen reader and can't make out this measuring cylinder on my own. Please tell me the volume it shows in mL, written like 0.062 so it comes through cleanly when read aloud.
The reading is 2.5
